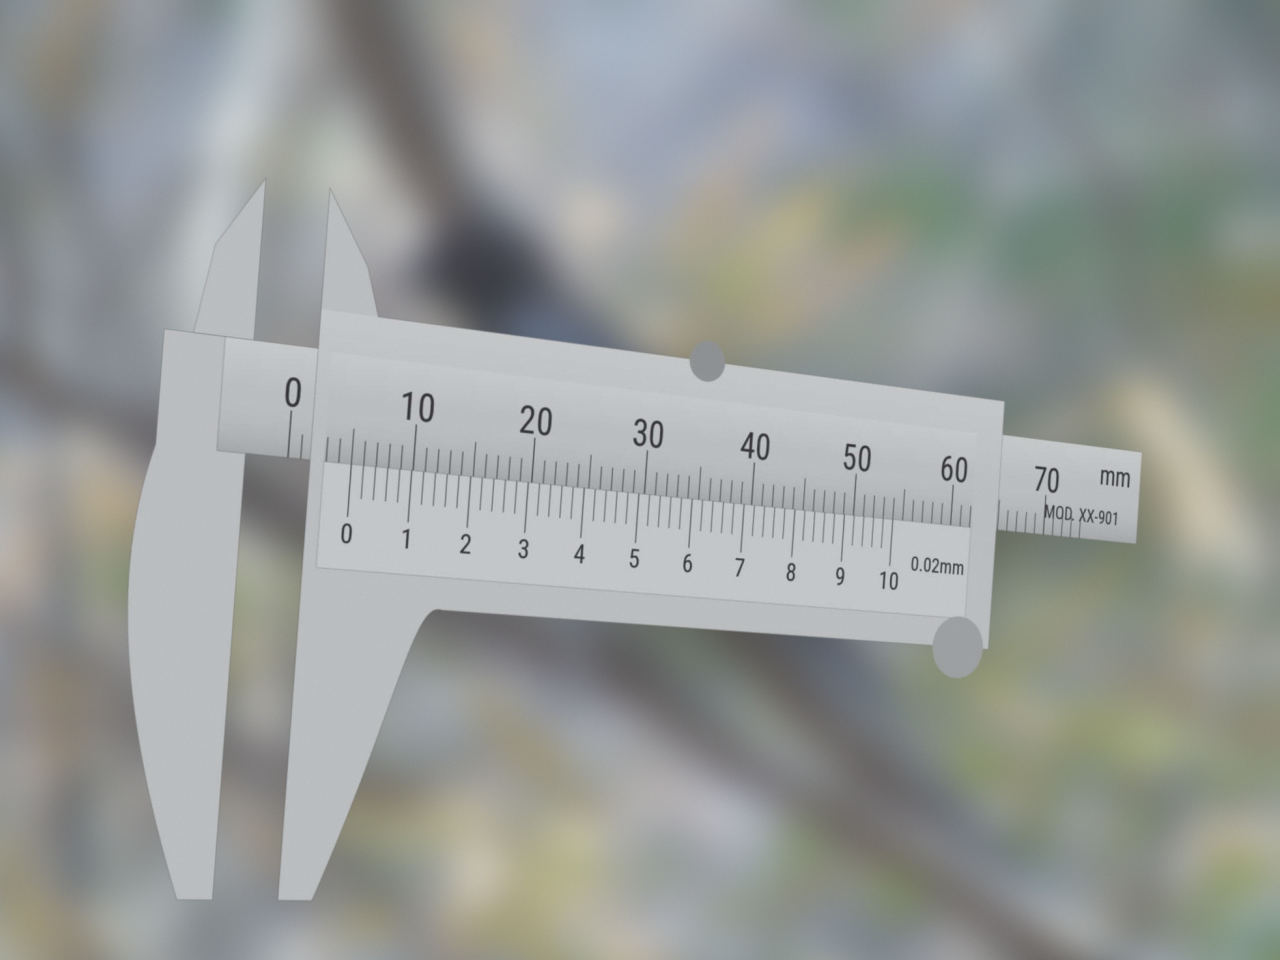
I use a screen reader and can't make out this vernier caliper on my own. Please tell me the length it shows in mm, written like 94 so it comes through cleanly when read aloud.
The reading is 5.0
